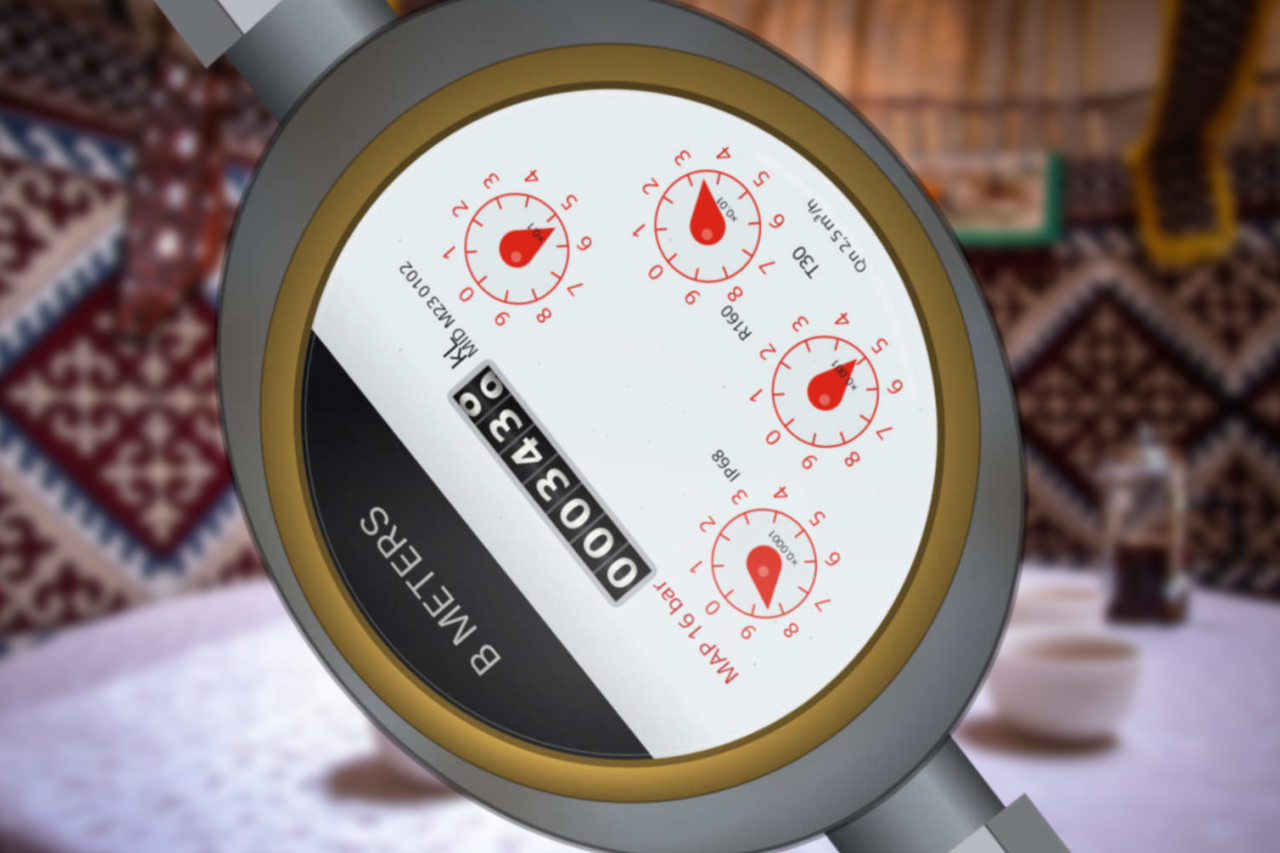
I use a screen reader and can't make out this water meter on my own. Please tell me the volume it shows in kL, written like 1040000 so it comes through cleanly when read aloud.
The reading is 3438.5348
